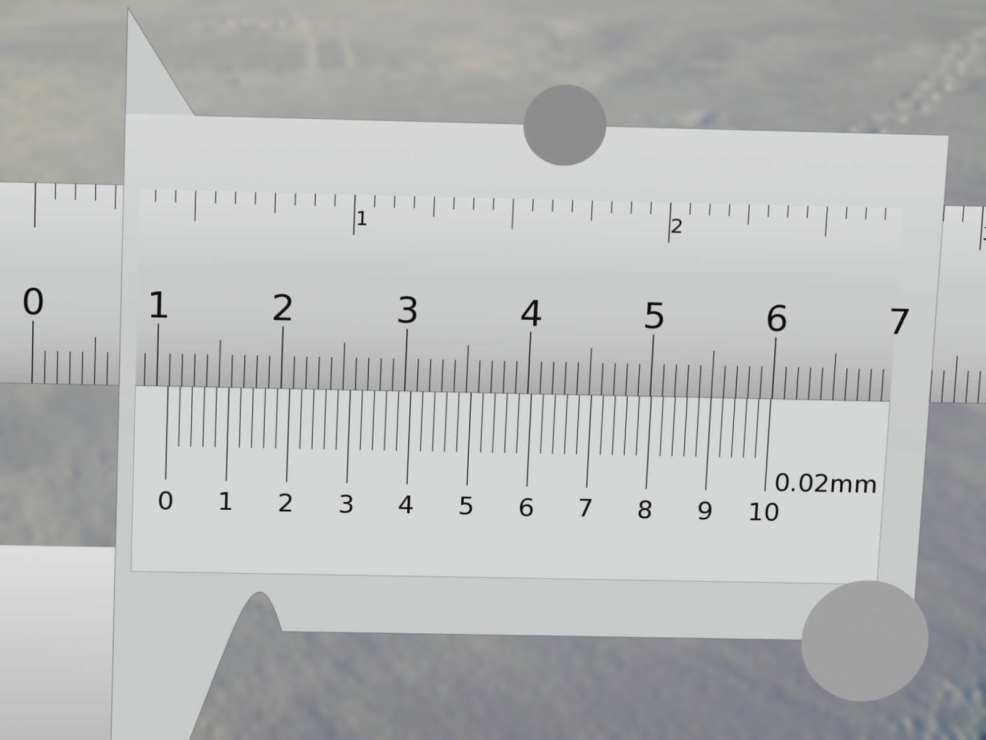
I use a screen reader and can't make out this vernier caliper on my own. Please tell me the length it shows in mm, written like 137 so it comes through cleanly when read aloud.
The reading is 10.9
